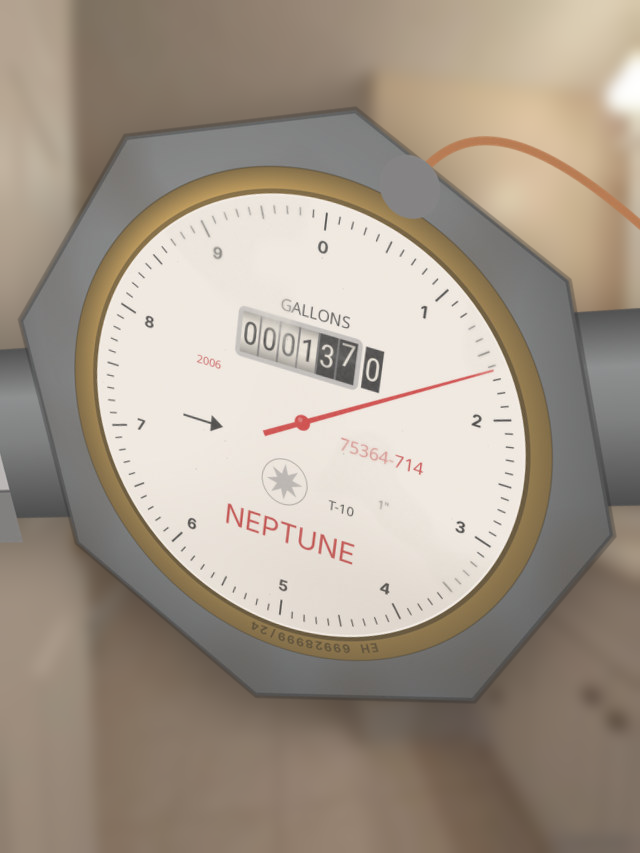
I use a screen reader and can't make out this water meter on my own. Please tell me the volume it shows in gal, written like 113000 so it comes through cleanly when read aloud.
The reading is 1371.6
